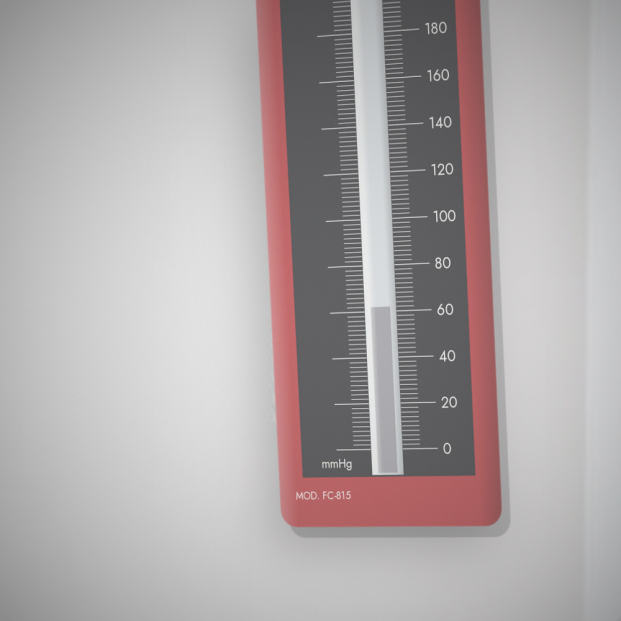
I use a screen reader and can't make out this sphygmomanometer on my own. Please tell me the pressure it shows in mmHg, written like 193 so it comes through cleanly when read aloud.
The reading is 62
